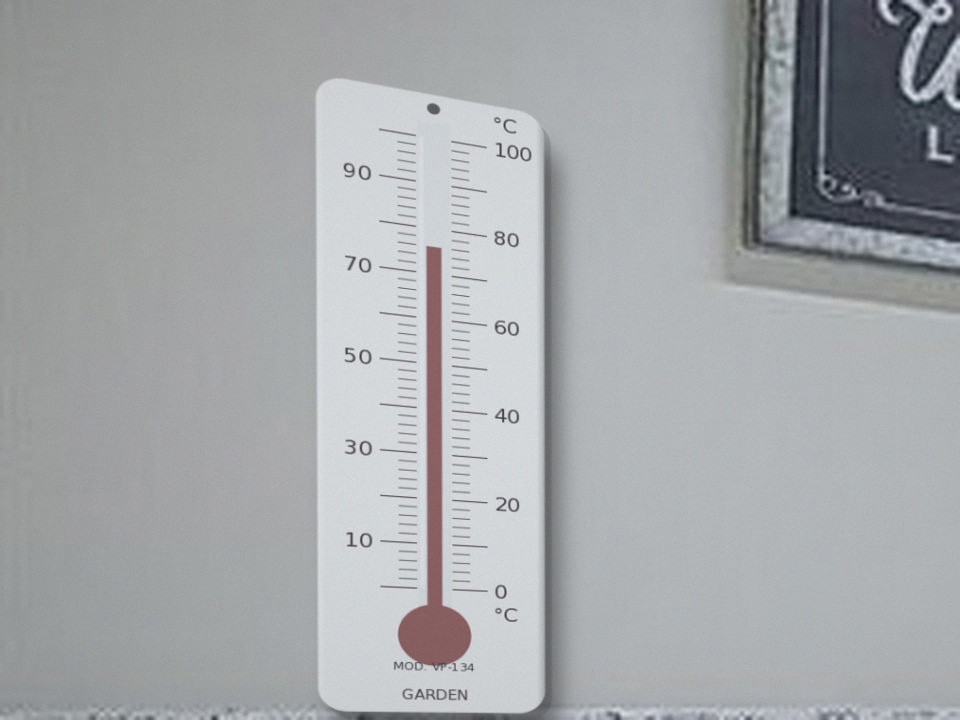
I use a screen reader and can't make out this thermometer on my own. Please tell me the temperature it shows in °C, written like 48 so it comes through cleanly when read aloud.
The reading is 76
